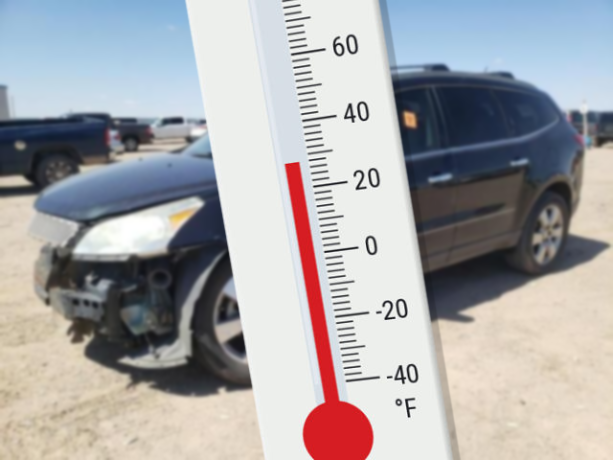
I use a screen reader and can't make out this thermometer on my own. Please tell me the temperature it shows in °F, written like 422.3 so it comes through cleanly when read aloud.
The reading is 28
